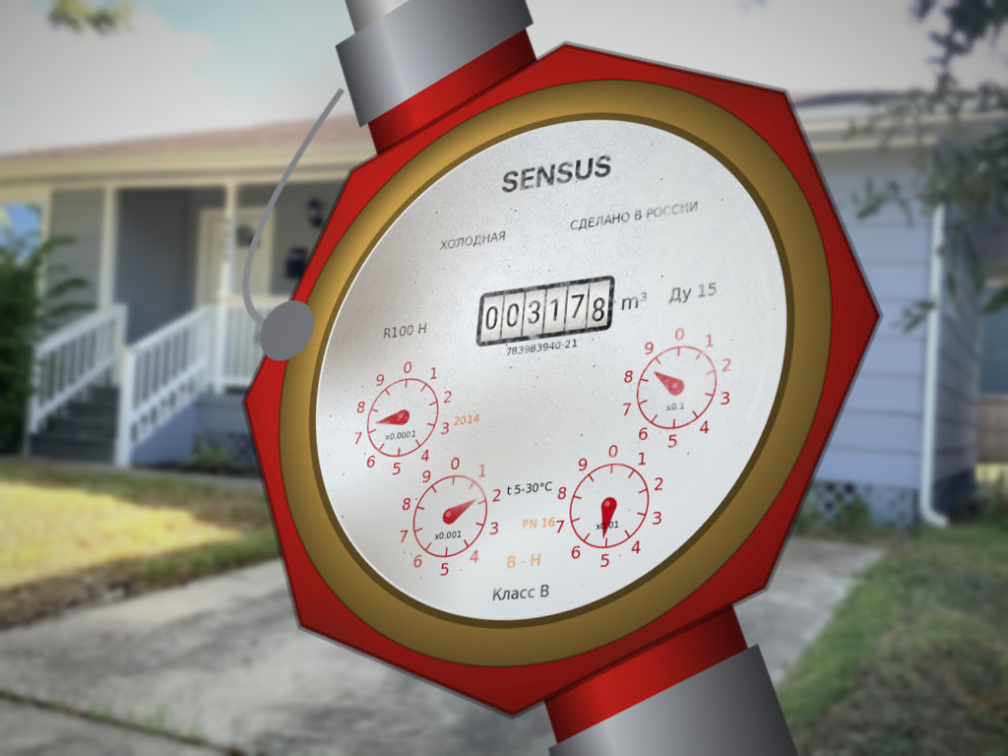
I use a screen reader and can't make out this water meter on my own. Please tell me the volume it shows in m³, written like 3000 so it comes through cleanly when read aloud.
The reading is 3177.8517
